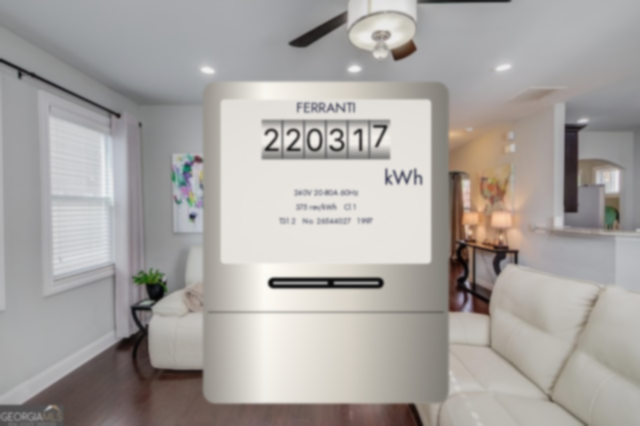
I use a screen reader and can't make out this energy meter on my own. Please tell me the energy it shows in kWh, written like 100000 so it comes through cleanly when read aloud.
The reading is 220317
